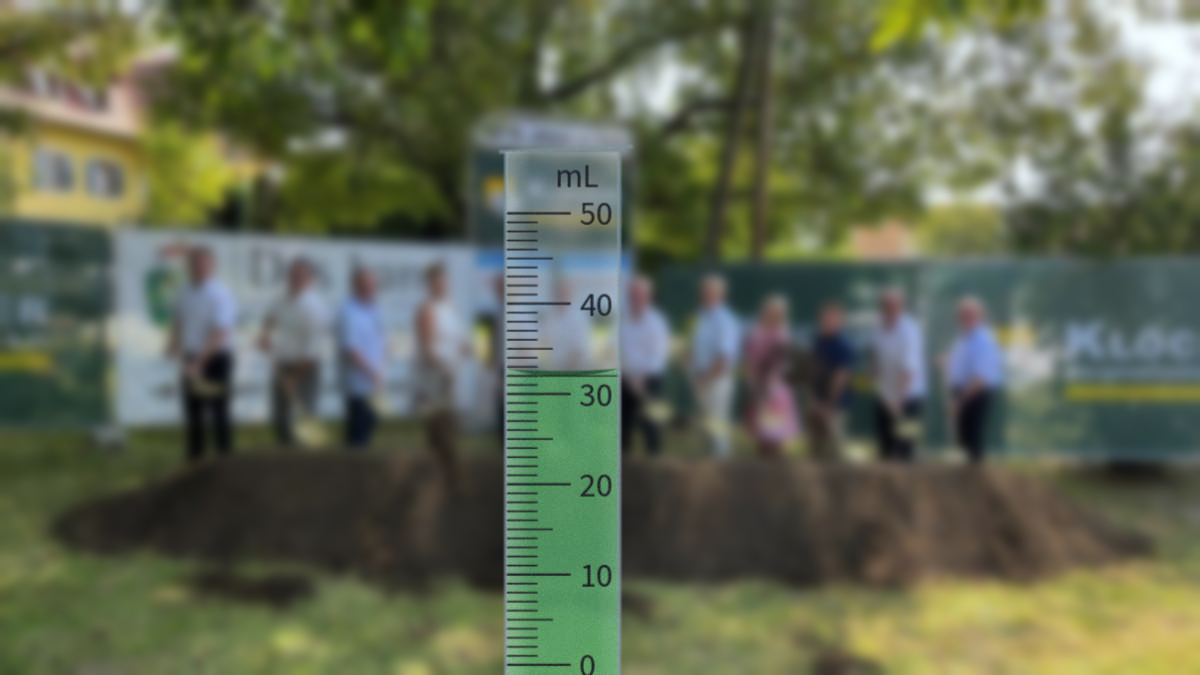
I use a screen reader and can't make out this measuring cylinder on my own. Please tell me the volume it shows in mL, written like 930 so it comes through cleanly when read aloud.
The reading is 32
